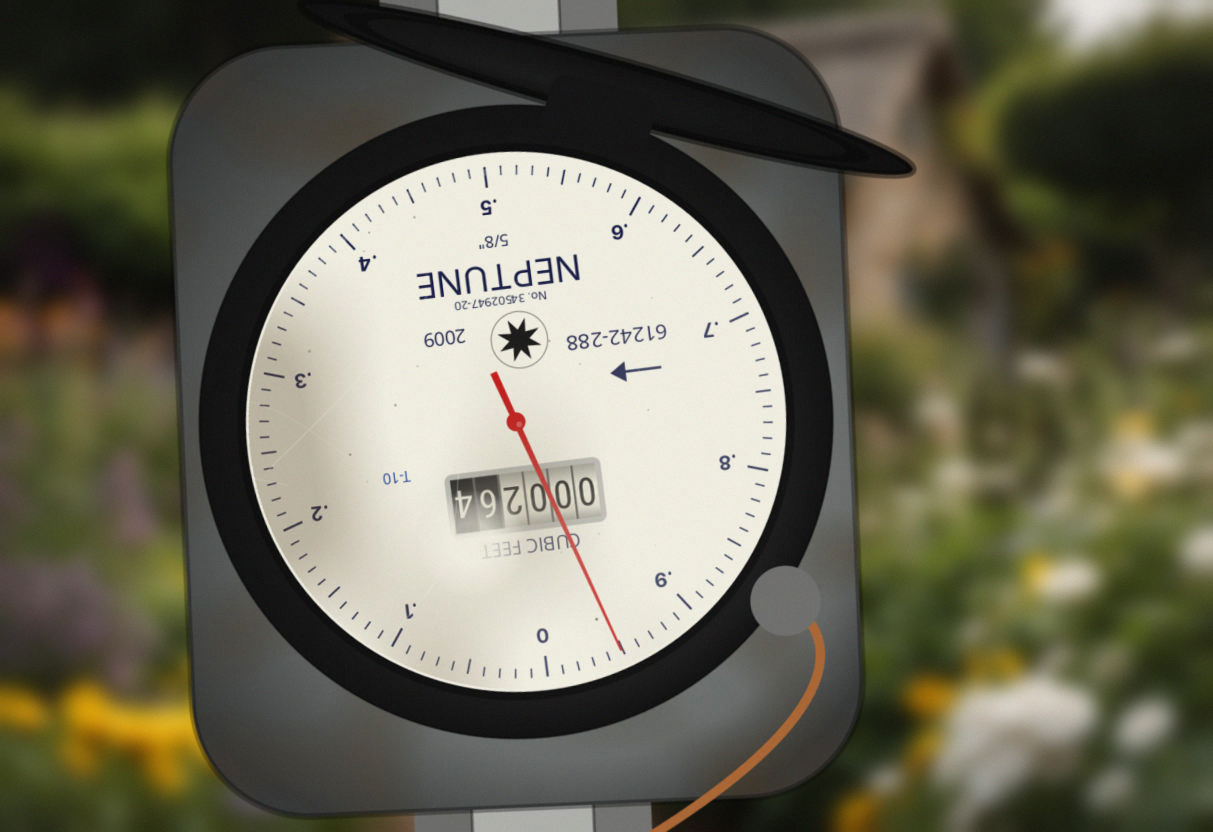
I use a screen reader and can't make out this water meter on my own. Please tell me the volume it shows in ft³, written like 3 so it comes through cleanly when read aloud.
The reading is 263.95
